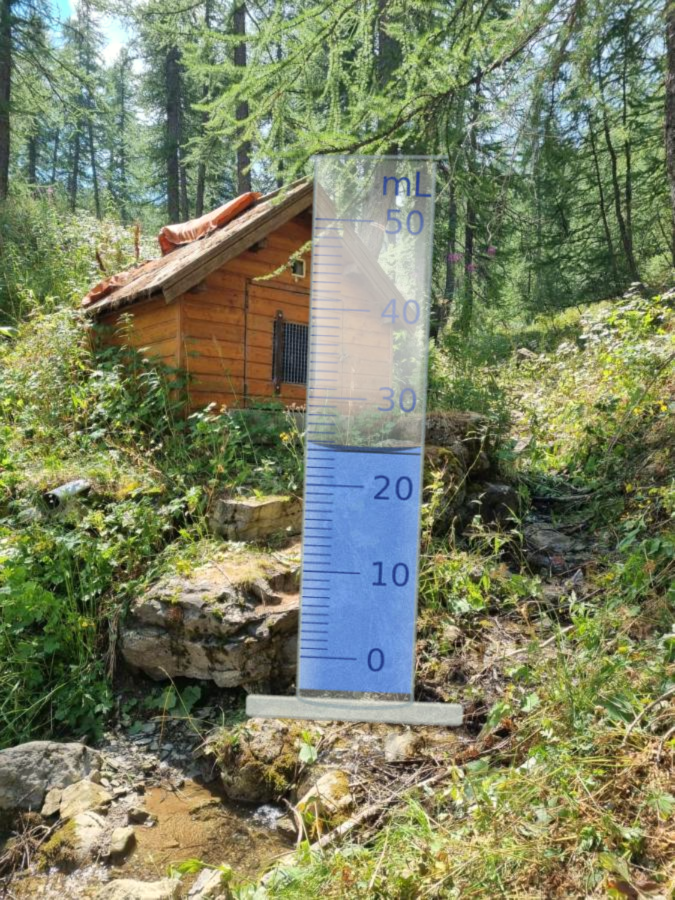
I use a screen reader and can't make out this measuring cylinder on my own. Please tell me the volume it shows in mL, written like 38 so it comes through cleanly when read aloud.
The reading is 24
